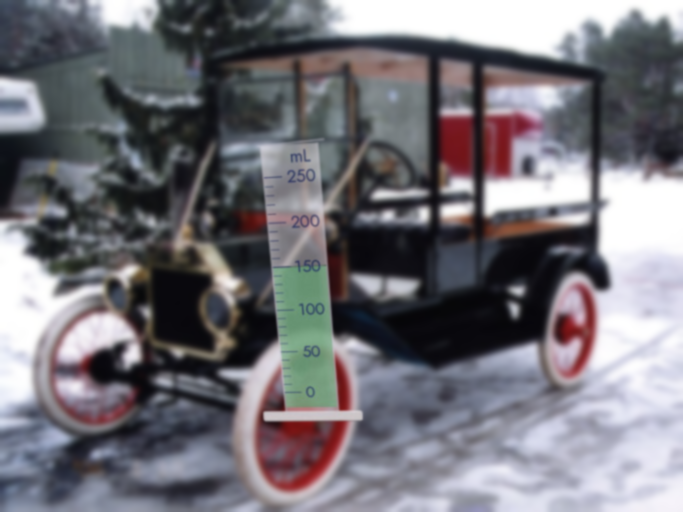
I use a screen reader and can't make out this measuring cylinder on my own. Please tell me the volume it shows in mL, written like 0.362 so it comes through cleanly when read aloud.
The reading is 150
